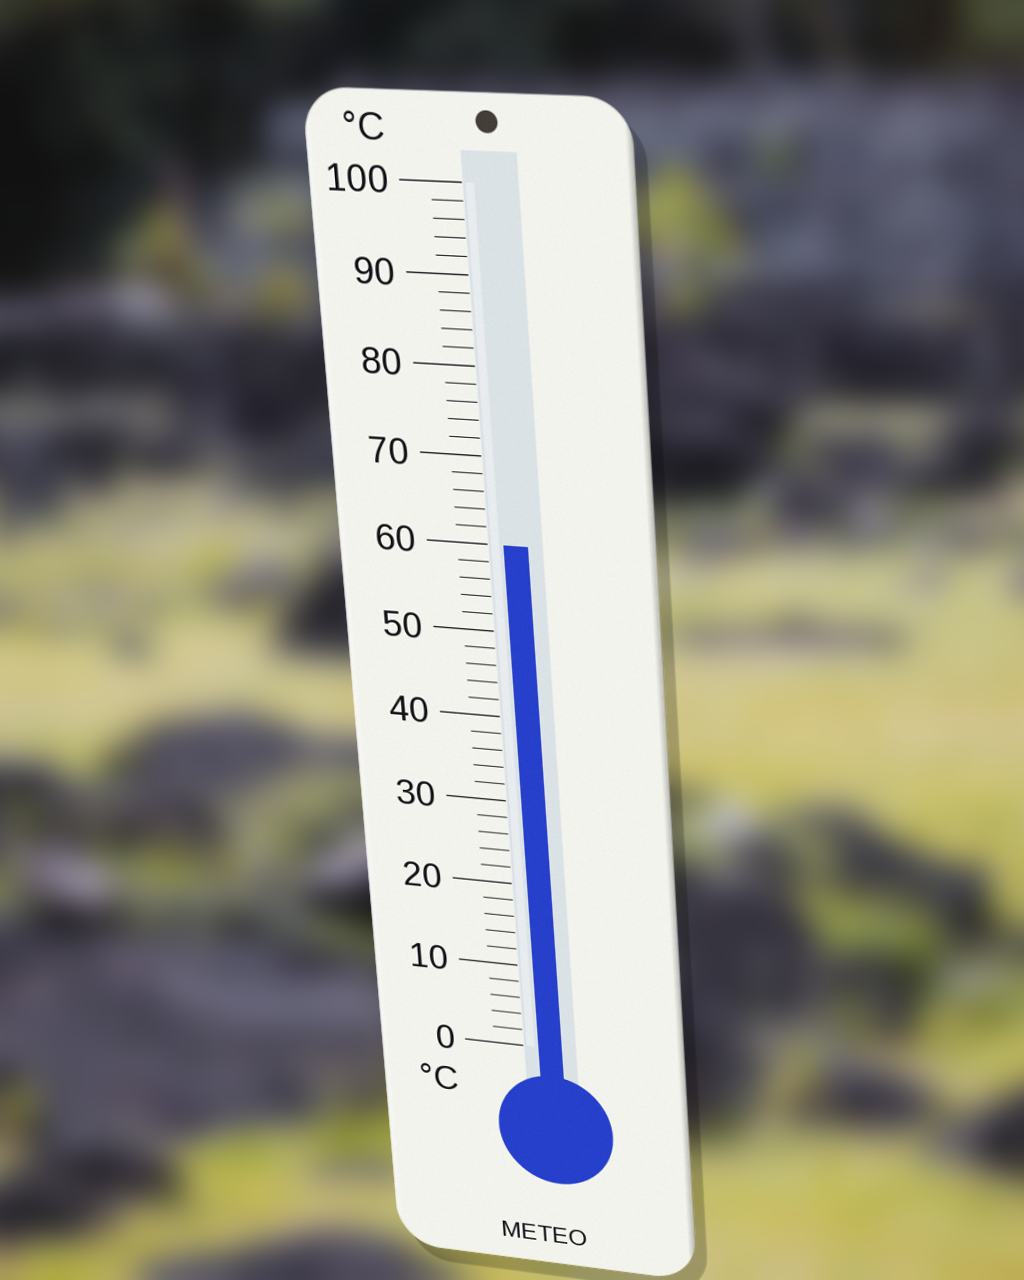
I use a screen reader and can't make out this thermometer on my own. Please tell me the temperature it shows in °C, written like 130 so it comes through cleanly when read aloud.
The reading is 60
